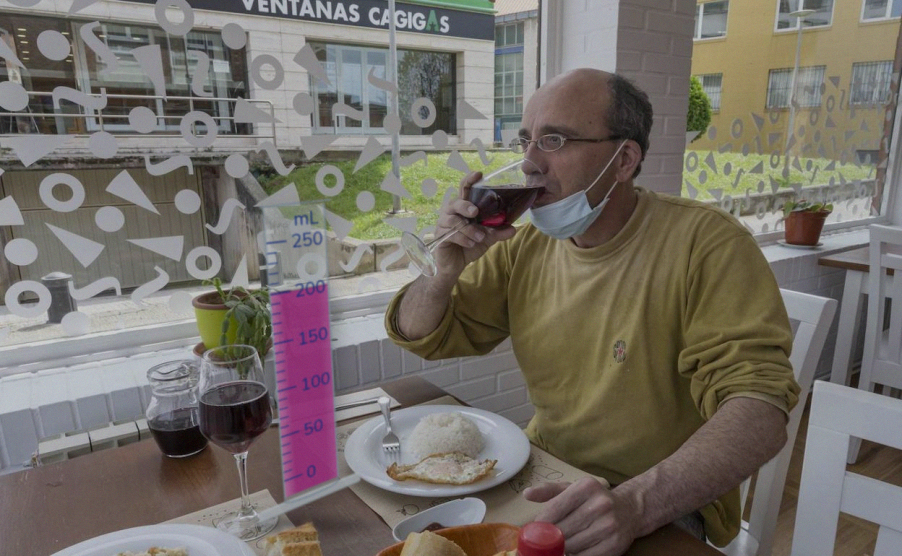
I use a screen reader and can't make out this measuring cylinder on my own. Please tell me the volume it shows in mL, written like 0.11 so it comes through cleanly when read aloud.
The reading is 200
